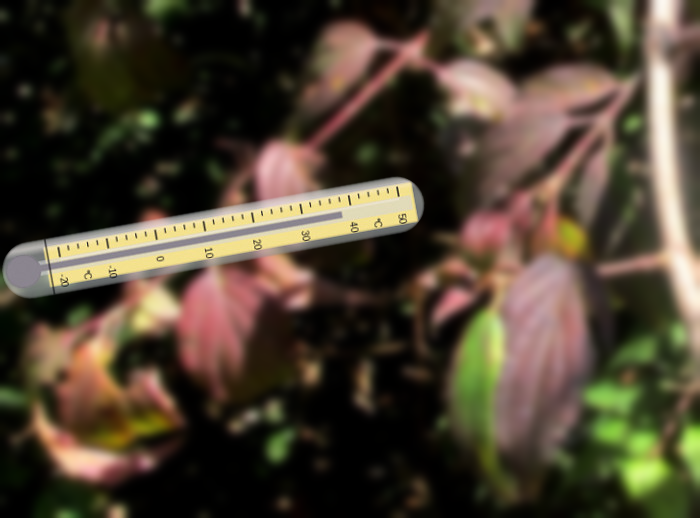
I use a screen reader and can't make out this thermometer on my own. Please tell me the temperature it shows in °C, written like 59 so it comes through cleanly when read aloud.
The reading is 38
